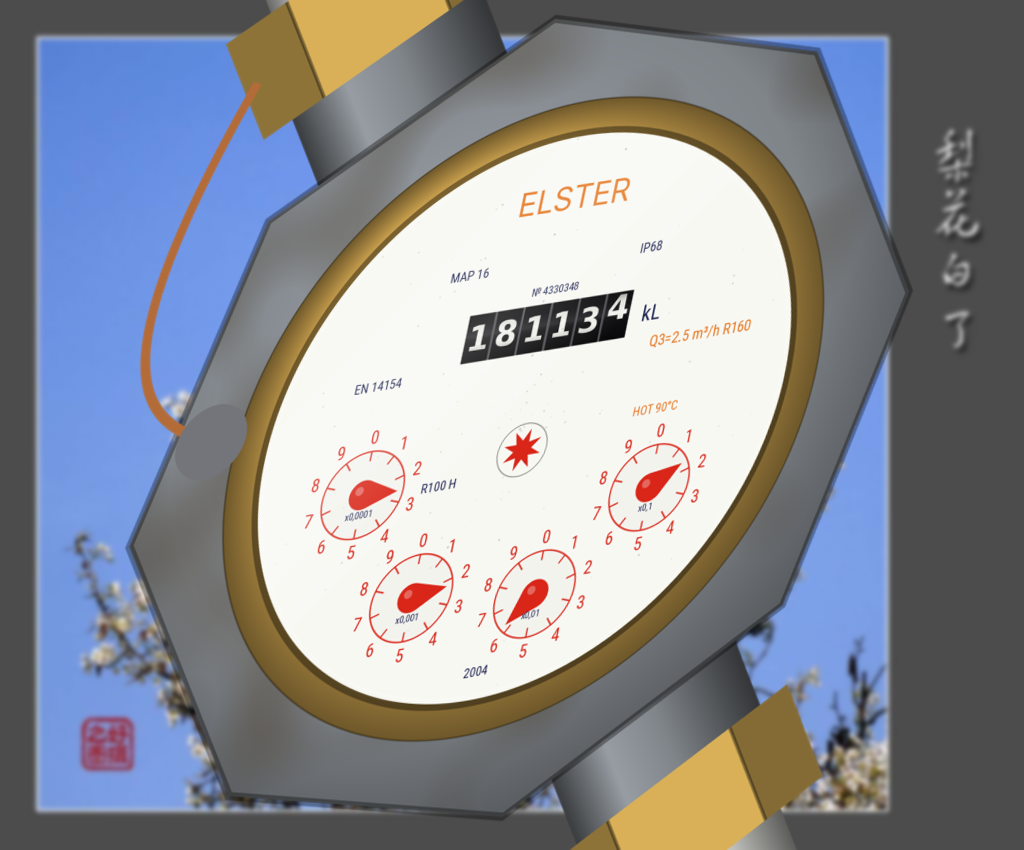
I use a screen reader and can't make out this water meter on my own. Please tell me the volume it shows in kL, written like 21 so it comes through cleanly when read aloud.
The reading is 181134.1622
